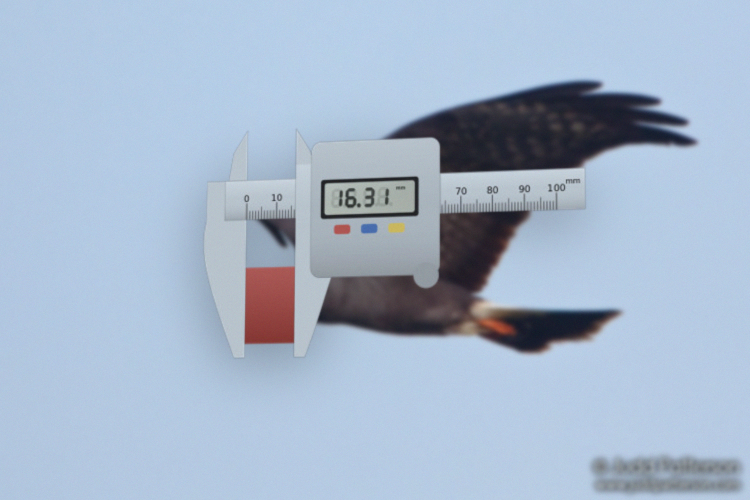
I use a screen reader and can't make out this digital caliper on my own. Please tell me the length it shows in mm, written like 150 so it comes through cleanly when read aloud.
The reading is 16.31
